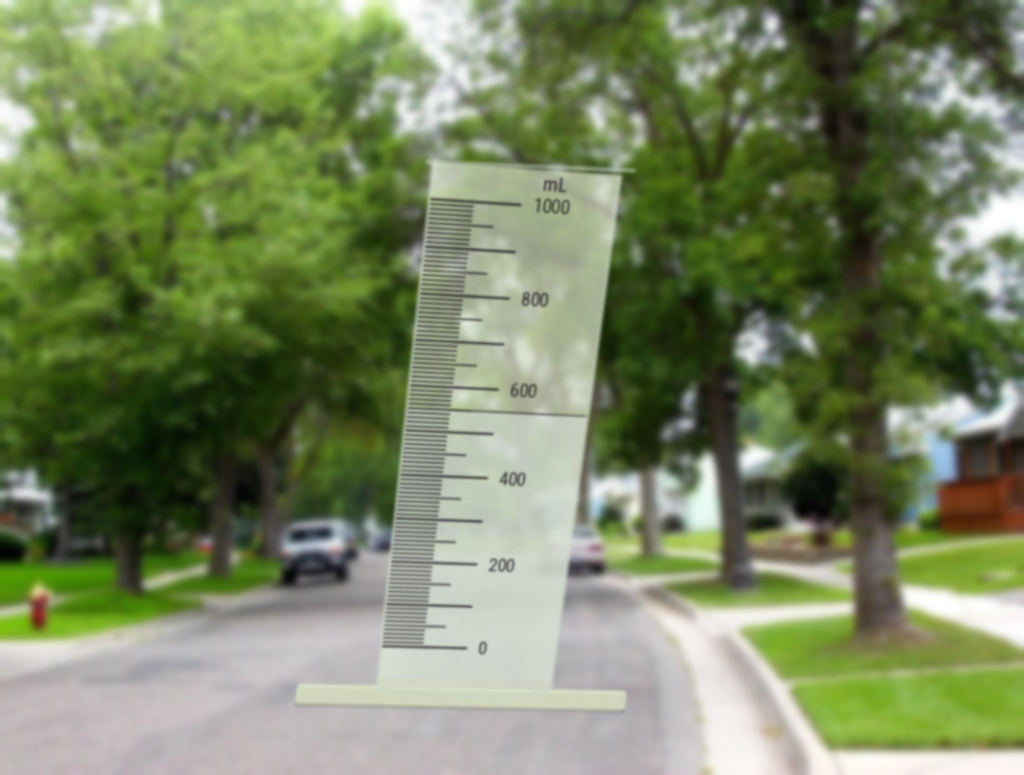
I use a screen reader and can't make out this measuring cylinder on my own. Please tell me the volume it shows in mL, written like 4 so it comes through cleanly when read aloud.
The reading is 550
